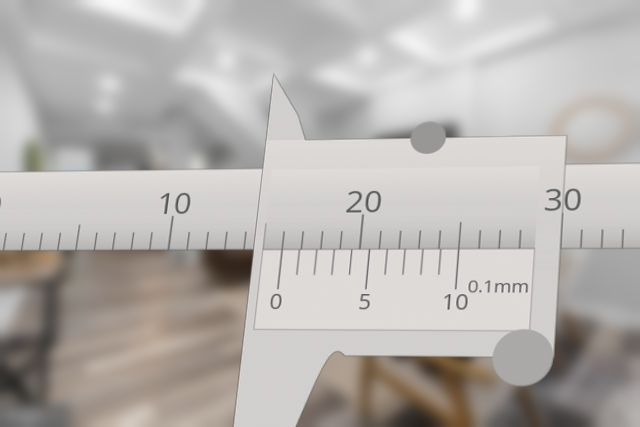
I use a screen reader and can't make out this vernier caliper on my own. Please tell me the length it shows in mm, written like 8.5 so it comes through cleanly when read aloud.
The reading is 16.0
